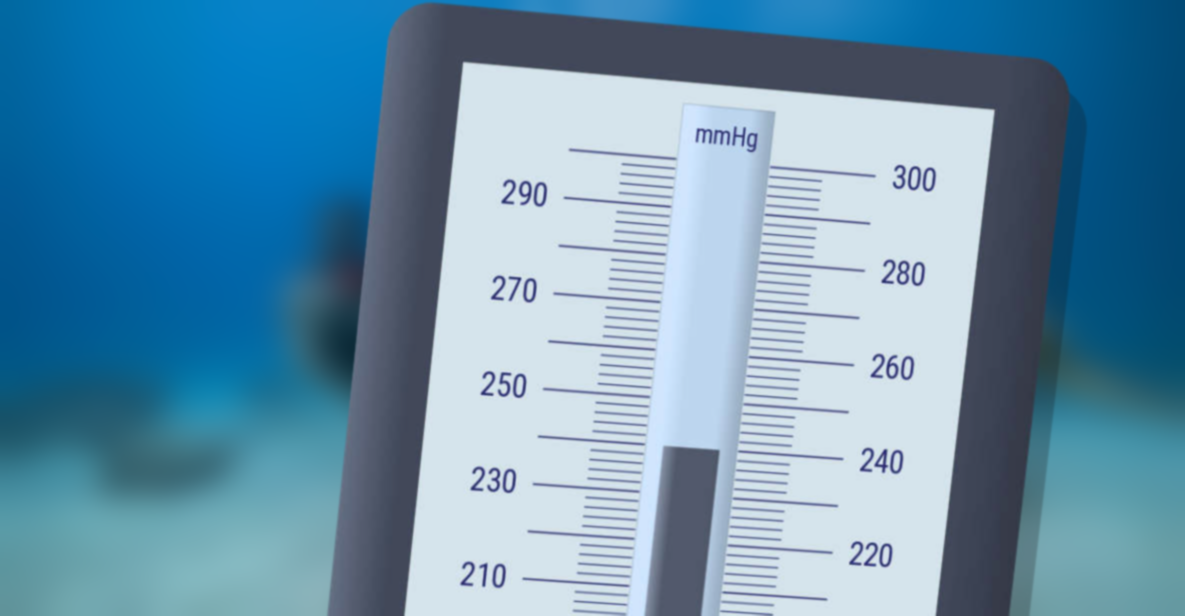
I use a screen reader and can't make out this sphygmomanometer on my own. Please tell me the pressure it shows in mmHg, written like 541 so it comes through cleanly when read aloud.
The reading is 240
